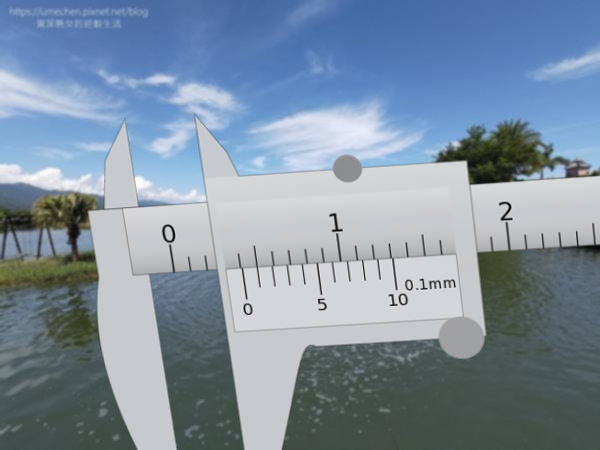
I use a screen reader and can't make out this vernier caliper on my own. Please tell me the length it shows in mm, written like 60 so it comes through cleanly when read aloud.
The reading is 4.1
